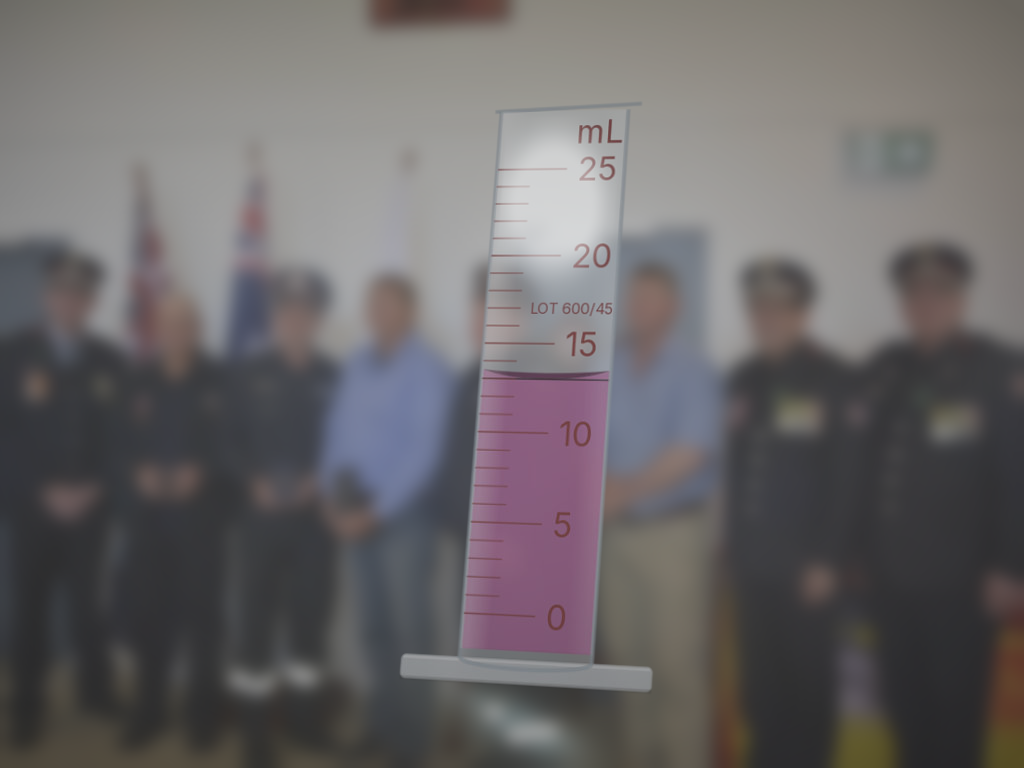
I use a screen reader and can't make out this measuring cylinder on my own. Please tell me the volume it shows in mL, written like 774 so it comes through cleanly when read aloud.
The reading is 13
